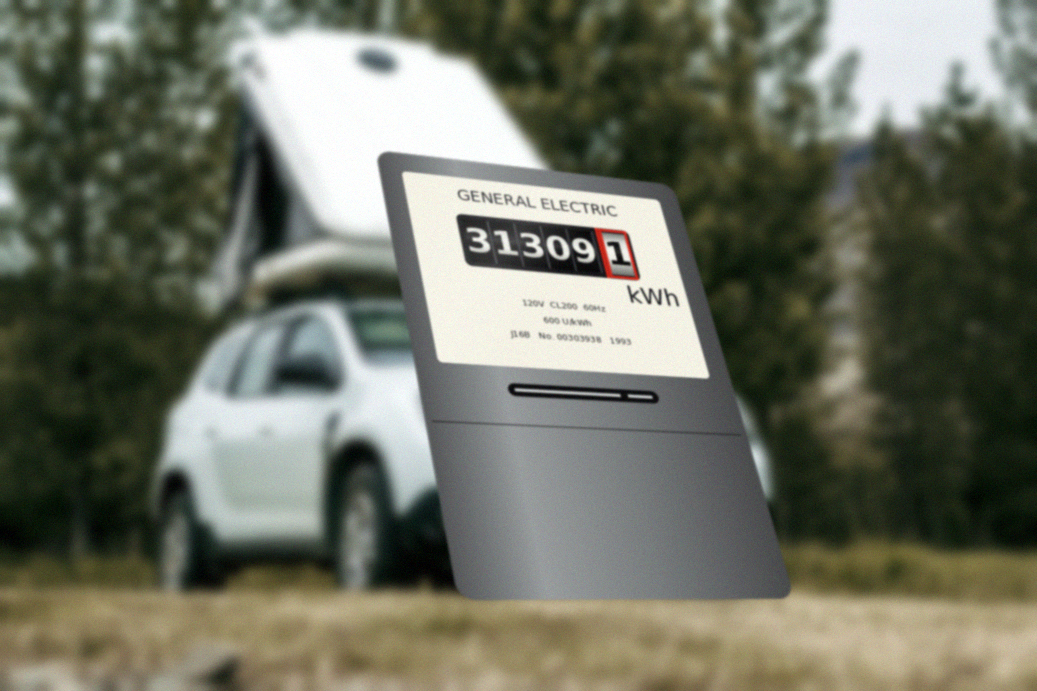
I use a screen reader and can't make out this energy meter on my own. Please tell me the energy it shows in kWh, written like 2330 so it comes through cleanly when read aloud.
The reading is 31309.1
